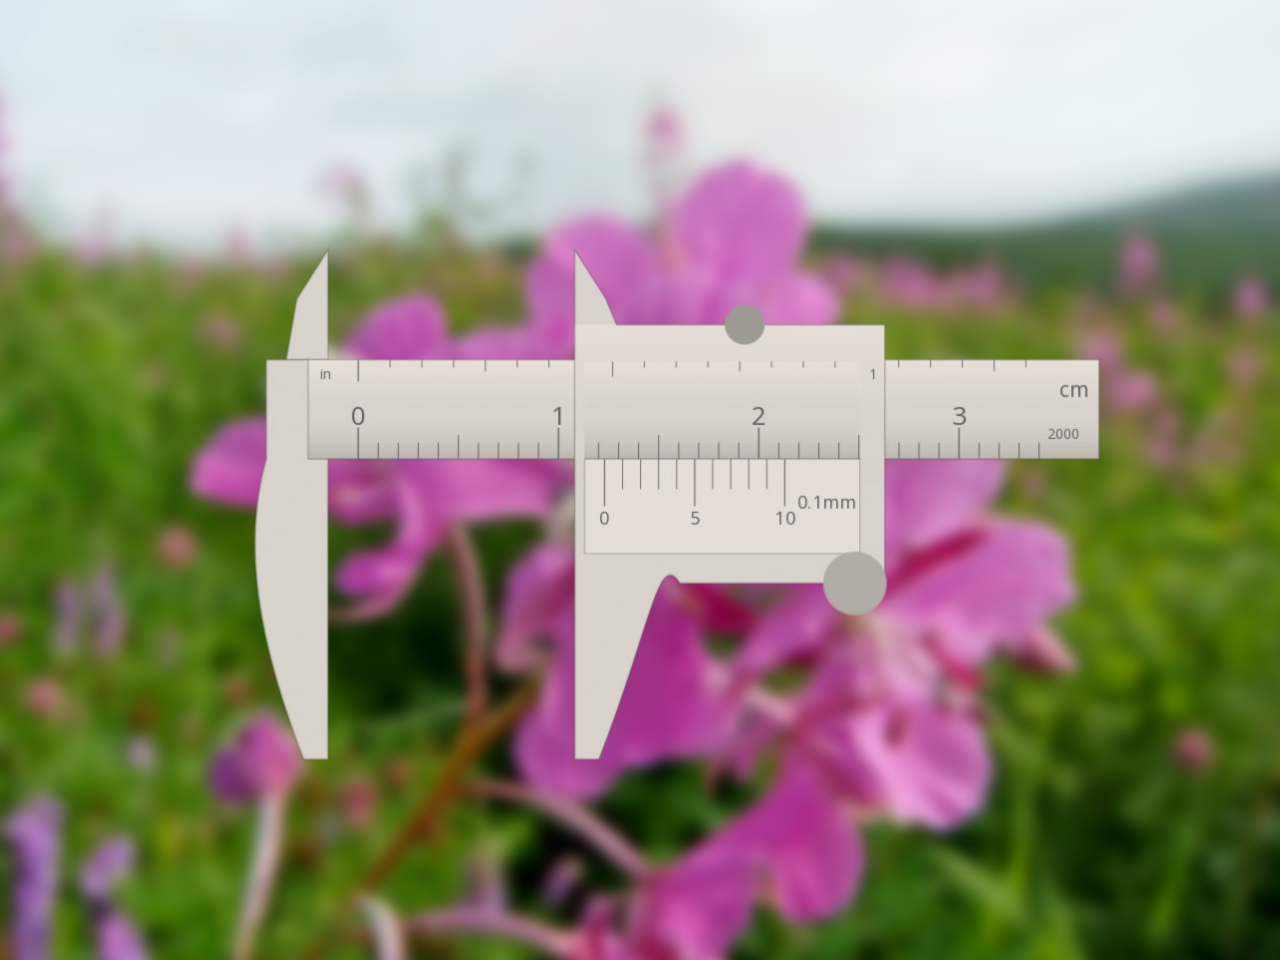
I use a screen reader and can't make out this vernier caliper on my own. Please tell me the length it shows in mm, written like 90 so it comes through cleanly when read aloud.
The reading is 12.3
